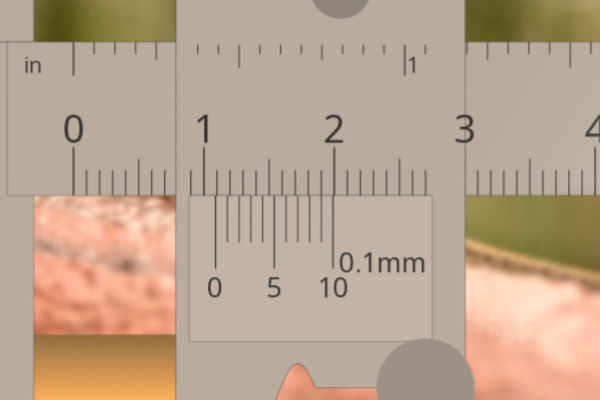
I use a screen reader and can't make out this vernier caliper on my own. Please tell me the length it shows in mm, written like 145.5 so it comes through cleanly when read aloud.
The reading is 10.9
